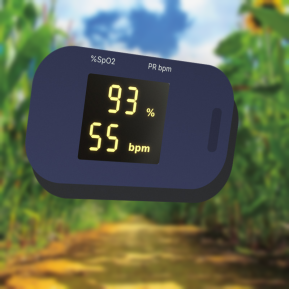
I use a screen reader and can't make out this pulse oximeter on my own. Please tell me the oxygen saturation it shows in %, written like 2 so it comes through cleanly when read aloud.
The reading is 93
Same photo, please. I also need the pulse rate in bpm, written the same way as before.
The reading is 55
